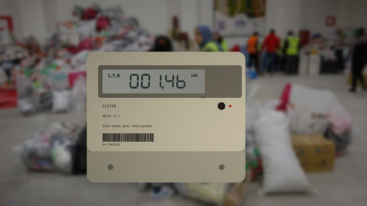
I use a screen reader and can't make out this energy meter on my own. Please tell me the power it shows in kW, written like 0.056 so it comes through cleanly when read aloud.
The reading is 1.46
